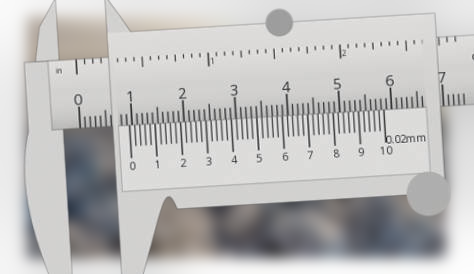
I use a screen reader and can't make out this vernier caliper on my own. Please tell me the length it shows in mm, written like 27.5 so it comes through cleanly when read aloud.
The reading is 9.5
